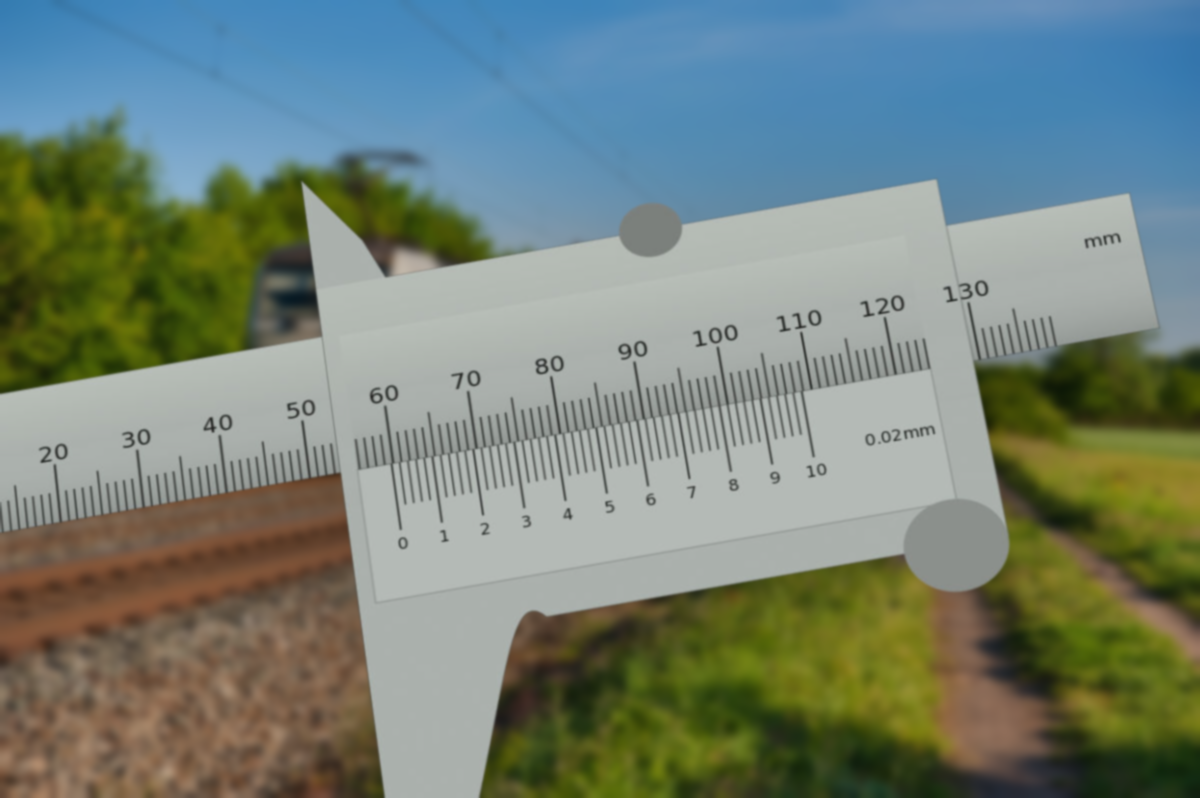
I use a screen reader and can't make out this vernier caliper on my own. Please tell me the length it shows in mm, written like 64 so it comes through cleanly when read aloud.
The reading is 59.8
